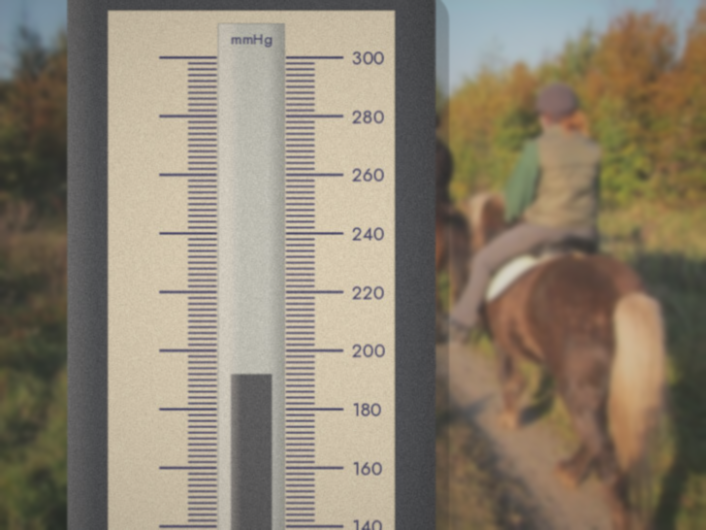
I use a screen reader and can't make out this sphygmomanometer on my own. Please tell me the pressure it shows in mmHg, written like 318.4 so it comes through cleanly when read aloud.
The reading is 192
